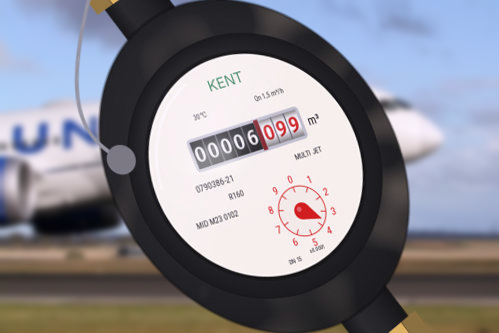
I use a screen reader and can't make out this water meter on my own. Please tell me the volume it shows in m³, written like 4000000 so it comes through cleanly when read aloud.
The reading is 6.0993
